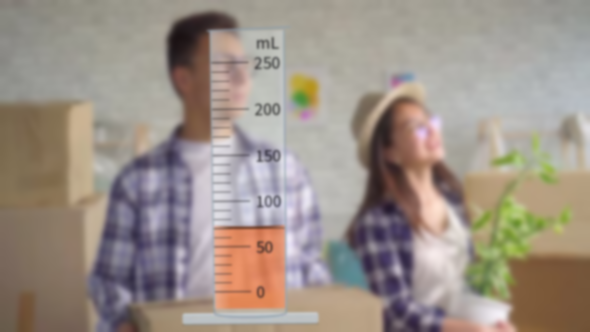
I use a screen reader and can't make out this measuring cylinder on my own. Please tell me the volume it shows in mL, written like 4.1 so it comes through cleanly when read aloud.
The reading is 70
